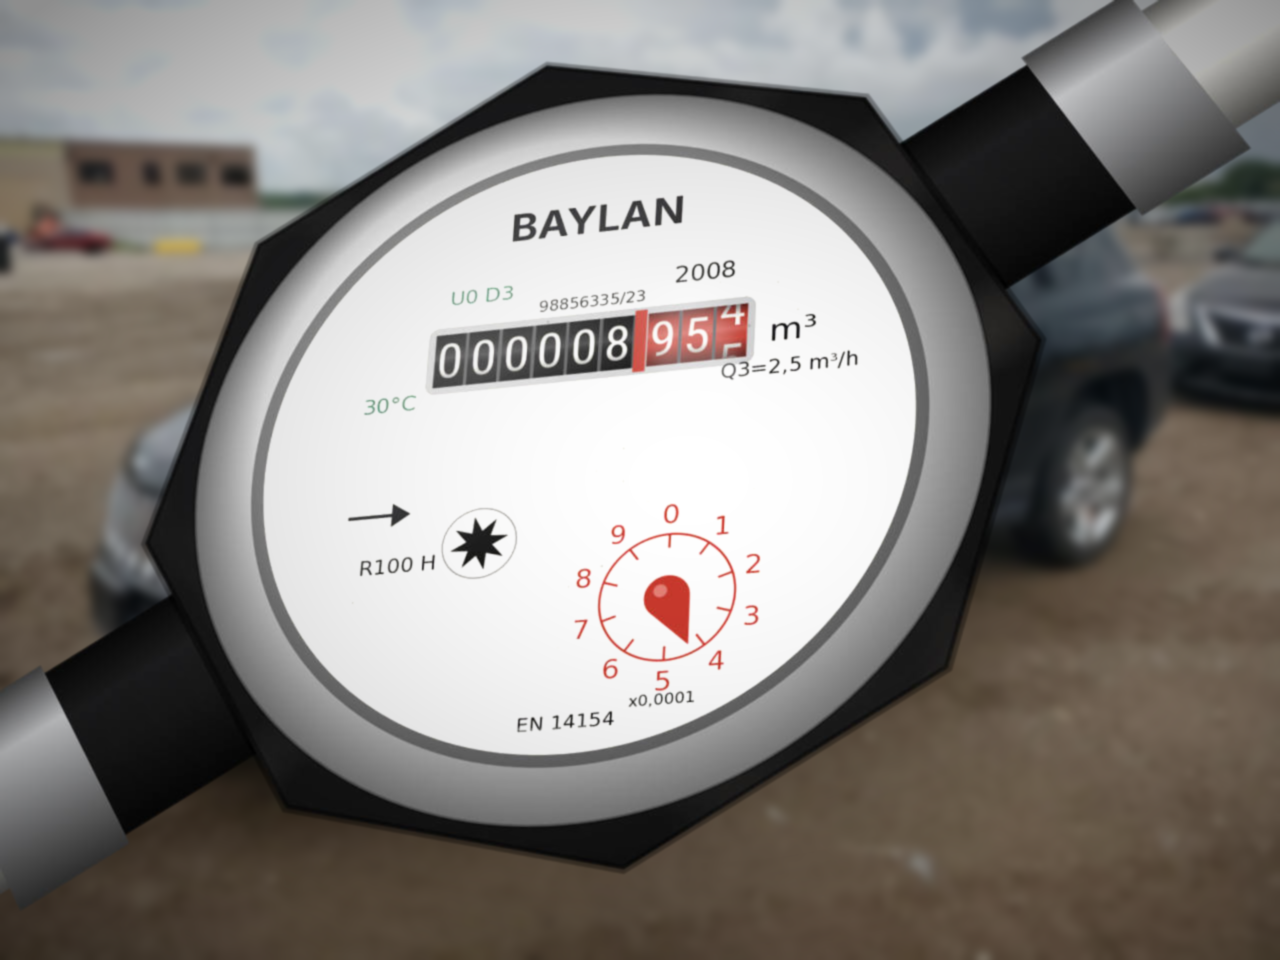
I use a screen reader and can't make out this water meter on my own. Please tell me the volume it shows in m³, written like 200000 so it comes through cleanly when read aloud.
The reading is 8.9544
